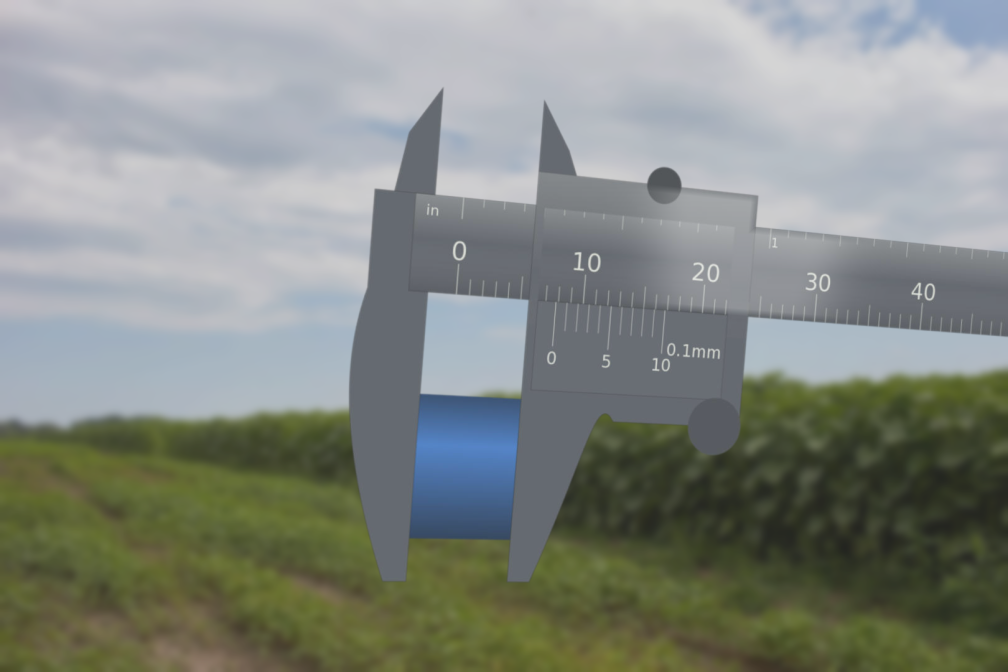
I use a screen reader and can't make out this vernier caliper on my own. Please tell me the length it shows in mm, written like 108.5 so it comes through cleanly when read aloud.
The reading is 7.8
